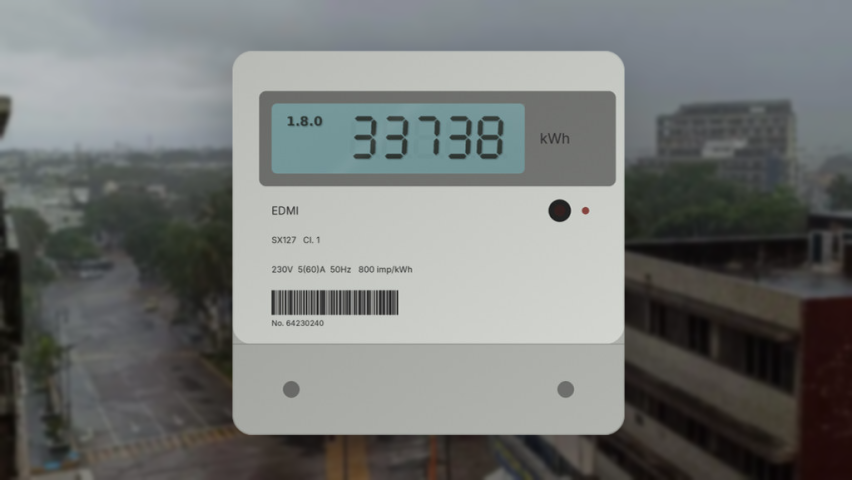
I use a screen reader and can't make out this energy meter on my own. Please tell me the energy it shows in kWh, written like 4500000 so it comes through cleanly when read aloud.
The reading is 33738
